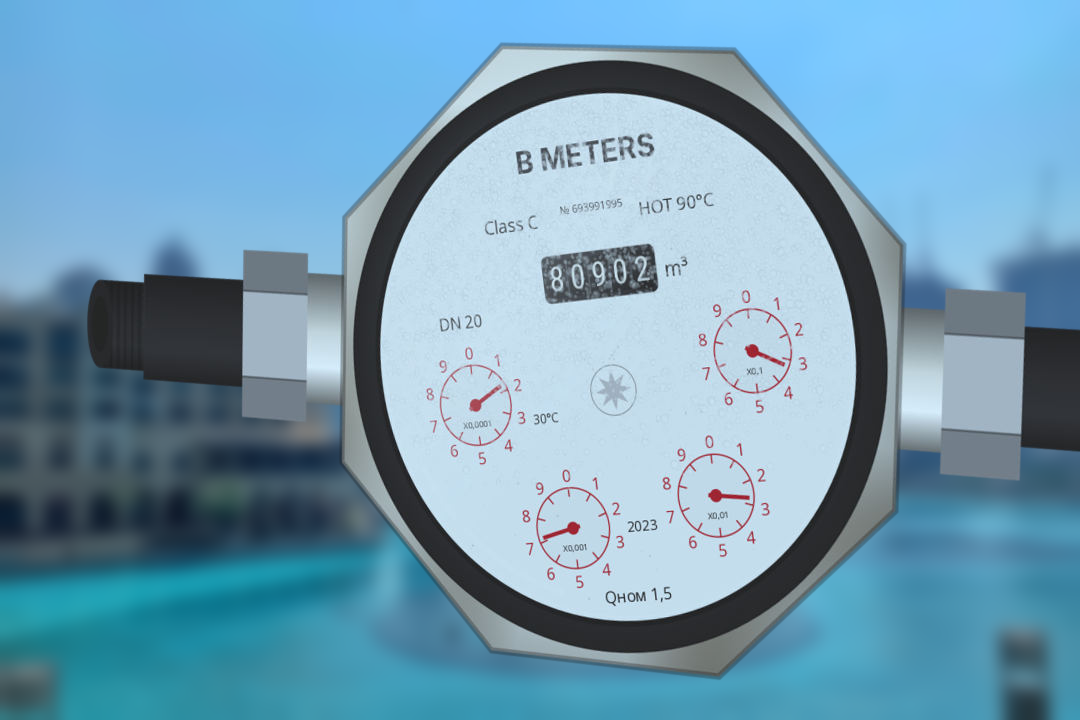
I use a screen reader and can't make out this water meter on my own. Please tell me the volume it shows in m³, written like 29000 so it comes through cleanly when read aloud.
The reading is 80902.3271
